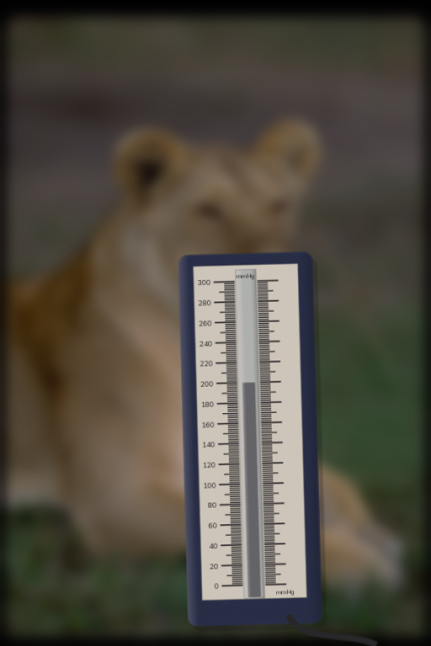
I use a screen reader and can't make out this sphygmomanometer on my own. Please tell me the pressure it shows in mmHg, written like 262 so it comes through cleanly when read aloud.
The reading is 200
